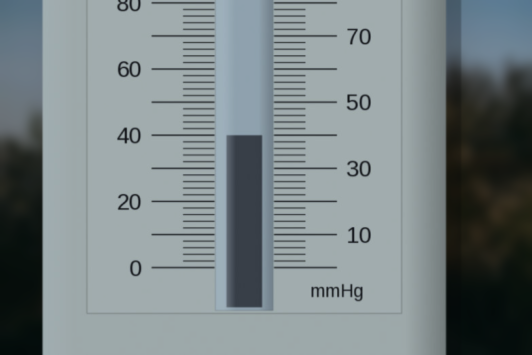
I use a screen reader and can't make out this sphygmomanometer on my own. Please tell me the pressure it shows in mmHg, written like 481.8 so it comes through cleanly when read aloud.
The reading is 40
